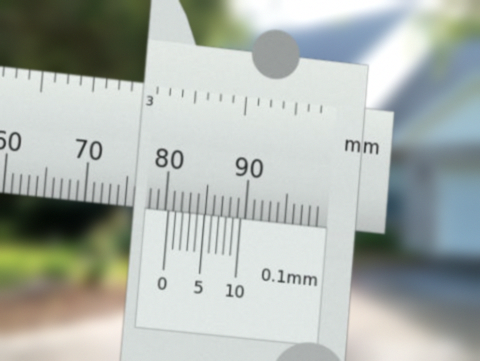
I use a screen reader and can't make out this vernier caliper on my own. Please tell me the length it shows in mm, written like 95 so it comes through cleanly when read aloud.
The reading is 80.4
